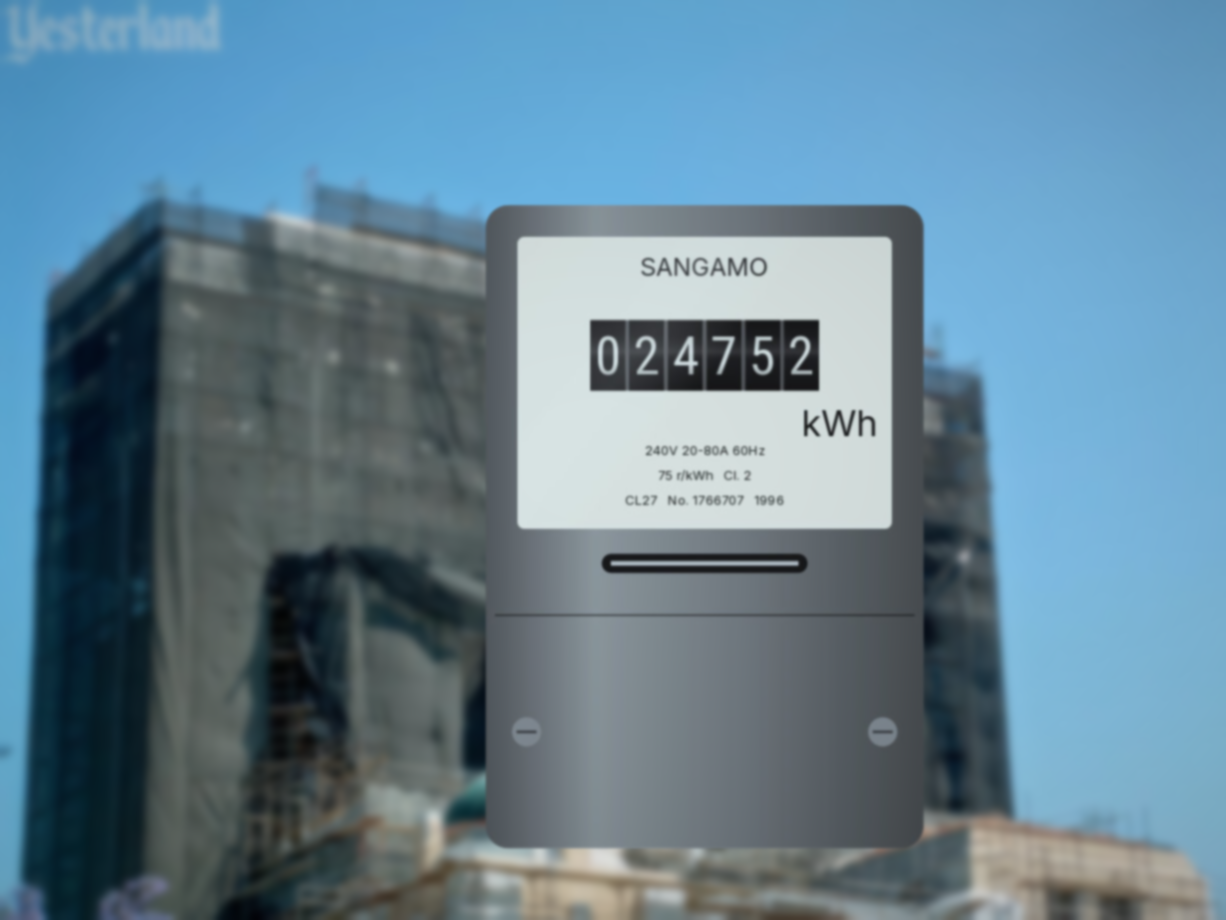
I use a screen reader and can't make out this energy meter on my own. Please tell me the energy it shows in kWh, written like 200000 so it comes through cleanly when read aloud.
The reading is 24752
